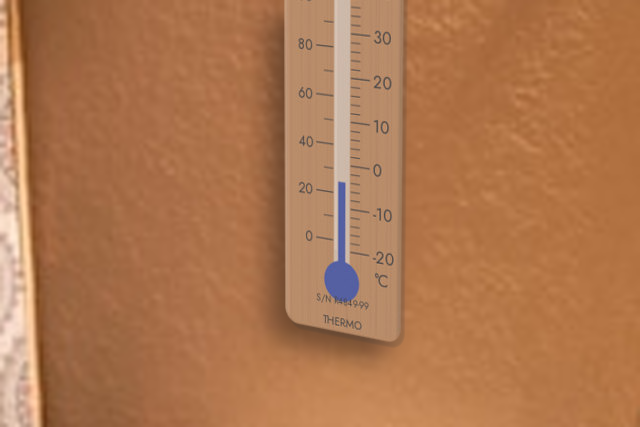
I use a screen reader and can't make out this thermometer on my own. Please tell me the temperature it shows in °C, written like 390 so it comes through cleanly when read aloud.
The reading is -4
